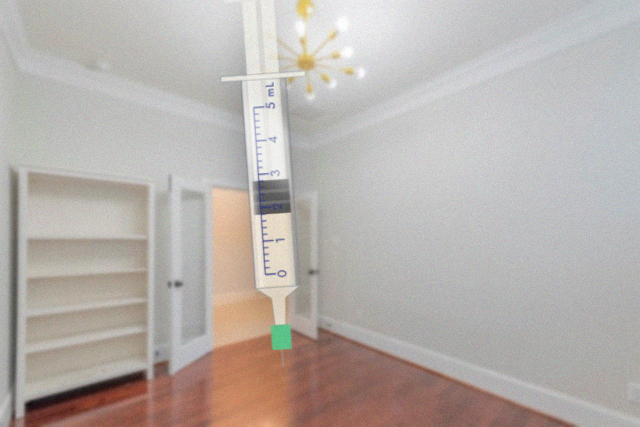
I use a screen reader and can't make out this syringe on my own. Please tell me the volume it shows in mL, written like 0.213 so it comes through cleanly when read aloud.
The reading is 1.8
